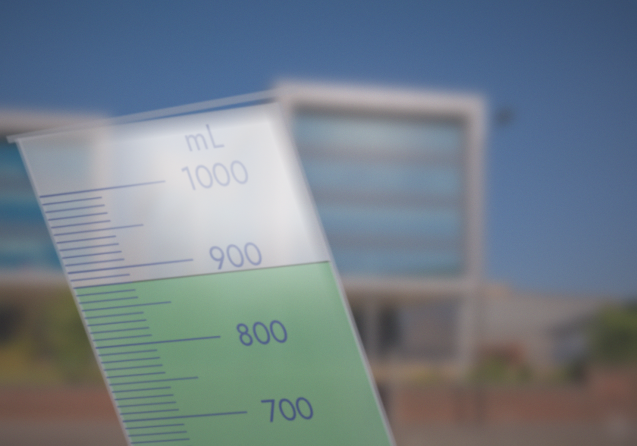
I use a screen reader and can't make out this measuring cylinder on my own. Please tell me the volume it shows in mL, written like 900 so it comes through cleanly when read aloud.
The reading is 880
